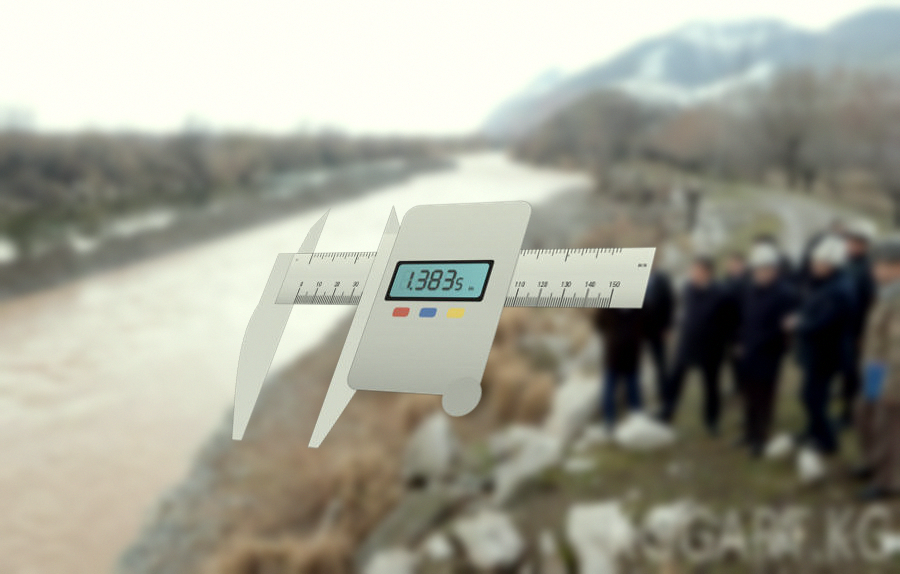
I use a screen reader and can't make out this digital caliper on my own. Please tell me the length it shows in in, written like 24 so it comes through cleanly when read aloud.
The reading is 1.3835
